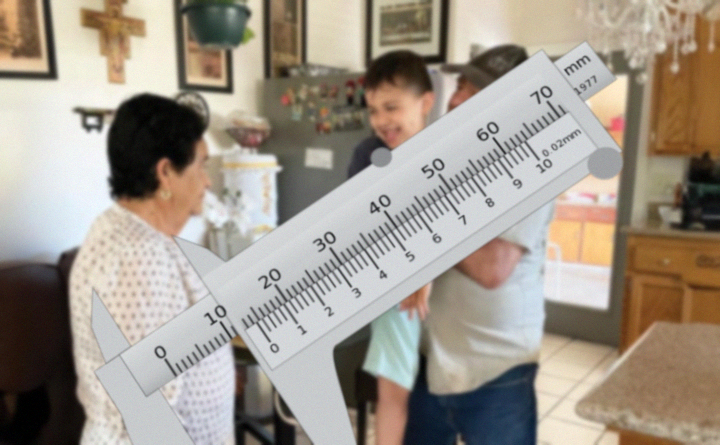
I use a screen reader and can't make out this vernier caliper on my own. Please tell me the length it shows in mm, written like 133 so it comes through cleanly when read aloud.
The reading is 14.5
